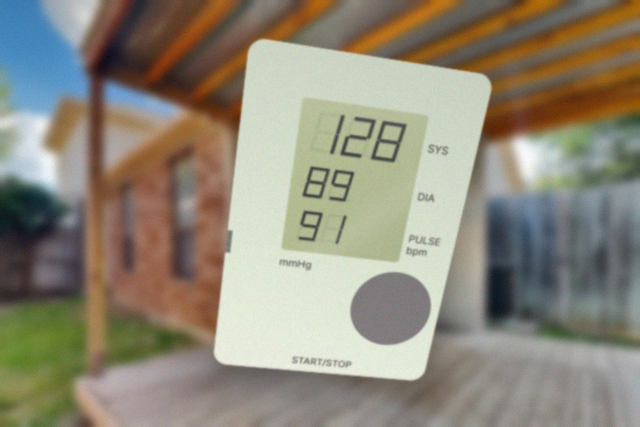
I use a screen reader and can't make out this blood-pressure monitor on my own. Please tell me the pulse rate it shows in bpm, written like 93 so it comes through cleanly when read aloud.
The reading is 91
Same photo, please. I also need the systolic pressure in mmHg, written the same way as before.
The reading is 128
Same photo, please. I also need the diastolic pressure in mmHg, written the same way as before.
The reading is 89
